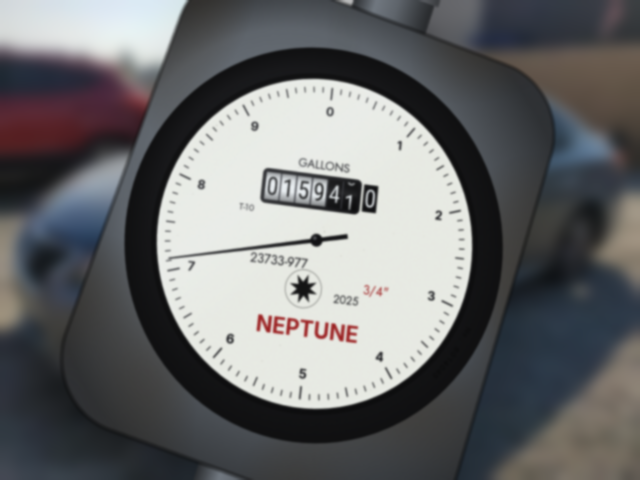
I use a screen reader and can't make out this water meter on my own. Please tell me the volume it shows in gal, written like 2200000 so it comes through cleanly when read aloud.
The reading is 159407.1
